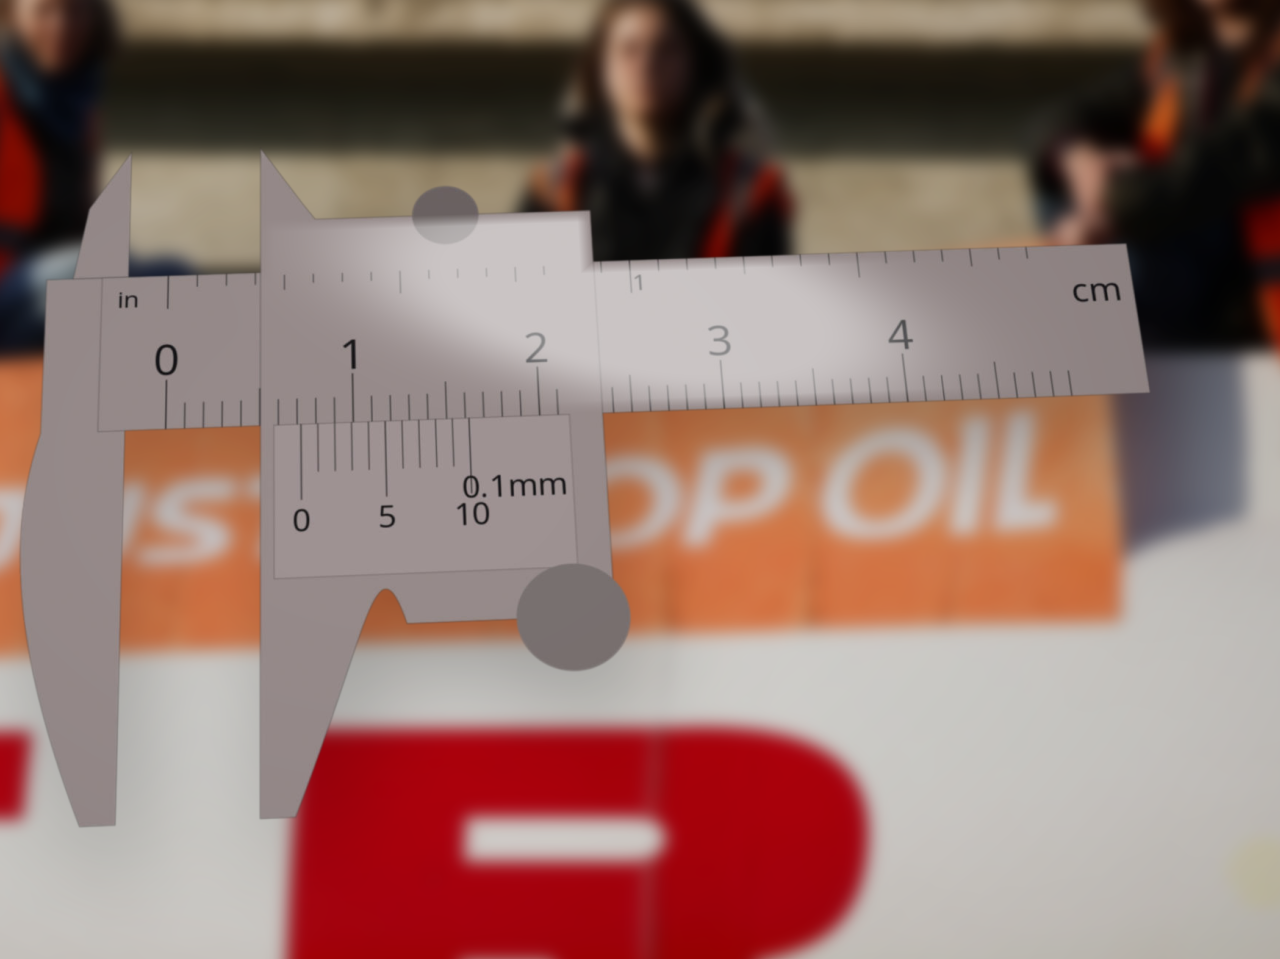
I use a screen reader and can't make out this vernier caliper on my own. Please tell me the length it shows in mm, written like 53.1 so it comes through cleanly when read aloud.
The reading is 7.2
